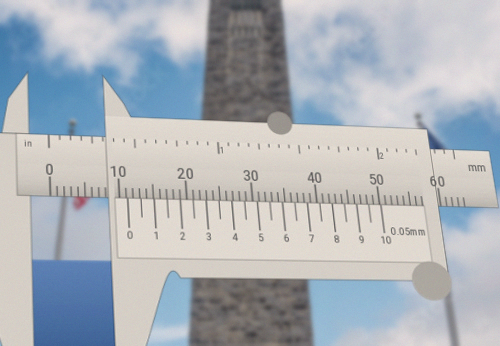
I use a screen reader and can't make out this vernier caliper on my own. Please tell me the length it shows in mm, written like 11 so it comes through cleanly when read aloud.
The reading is 11.2
